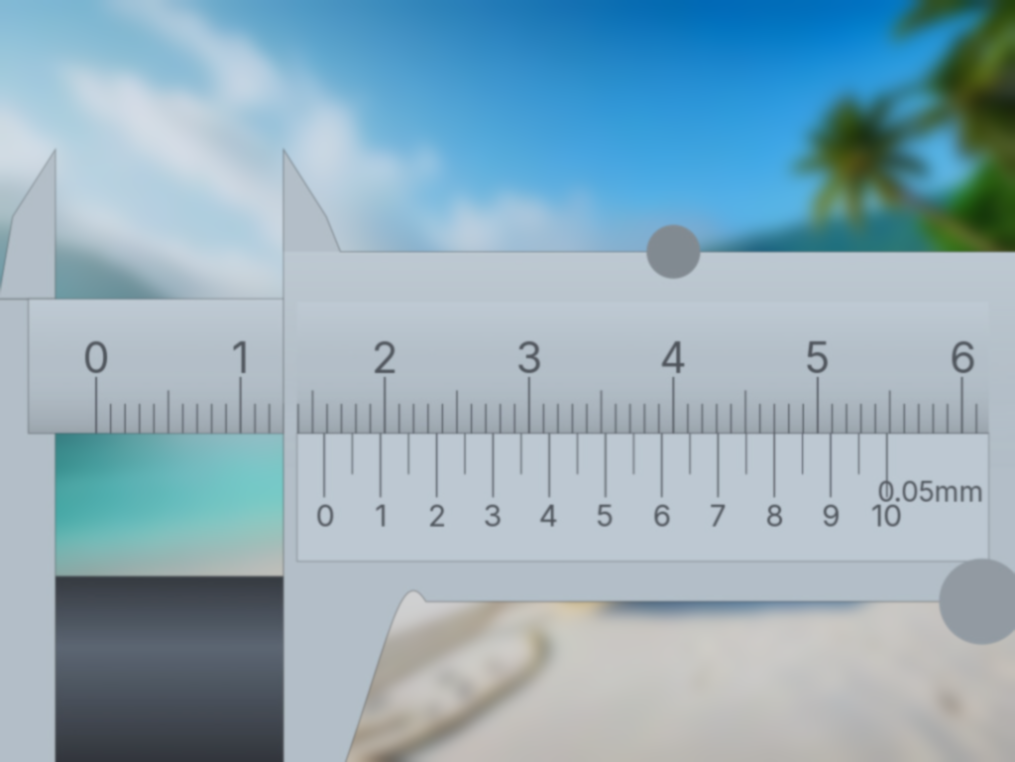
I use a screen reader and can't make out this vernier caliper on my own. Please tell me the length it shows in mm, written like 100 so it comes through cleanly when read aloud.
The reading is 15.8
